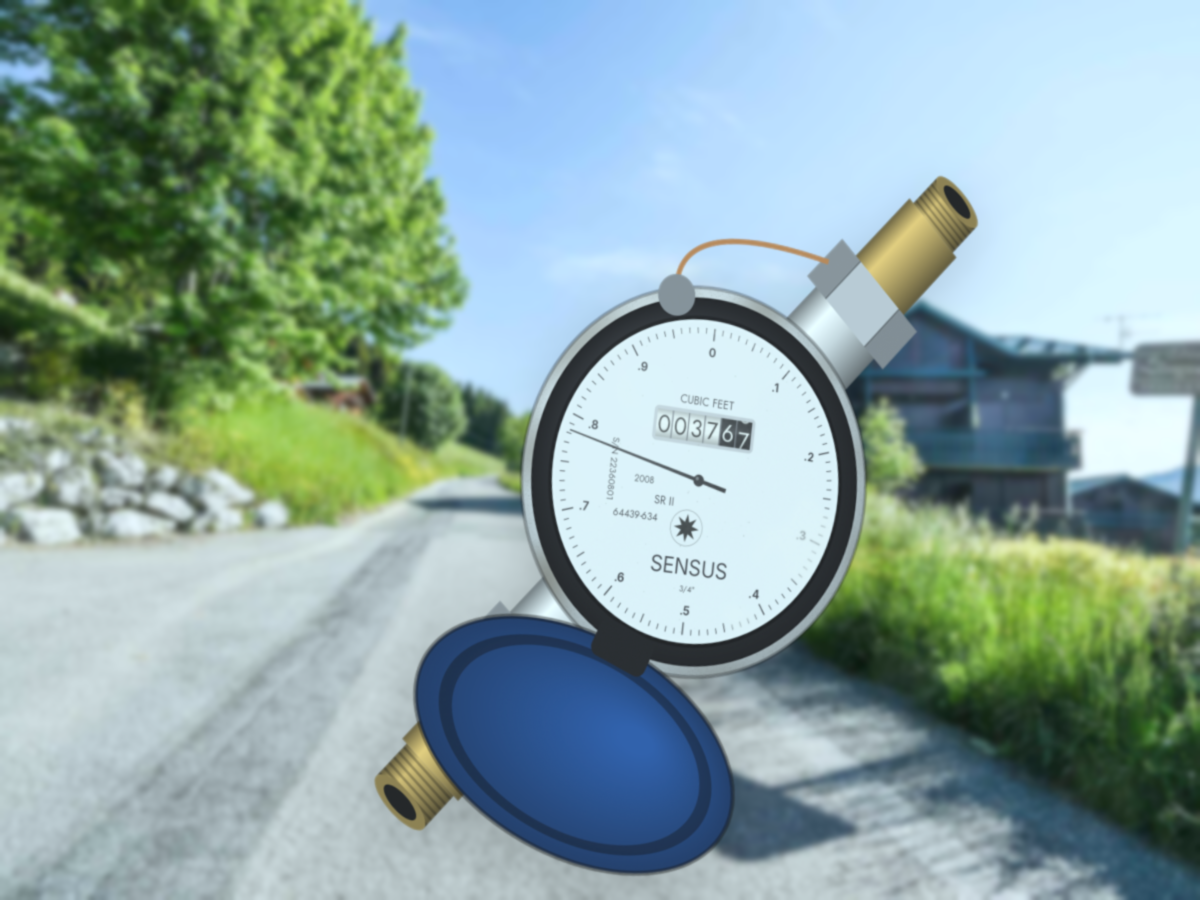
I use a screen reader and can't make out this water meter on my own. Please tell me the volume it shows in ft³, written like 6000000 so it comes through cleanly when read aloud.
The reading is 3766.78
